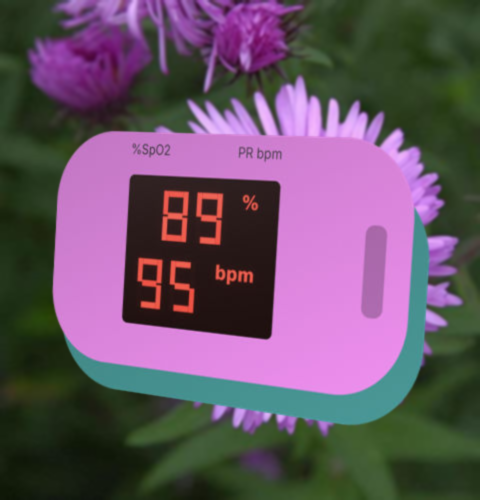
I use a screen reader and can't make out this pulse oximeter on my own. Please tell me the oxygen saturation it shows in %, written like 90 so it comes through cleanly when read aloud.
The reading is 89
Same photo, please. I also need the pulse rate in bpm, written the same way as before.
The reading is 95
